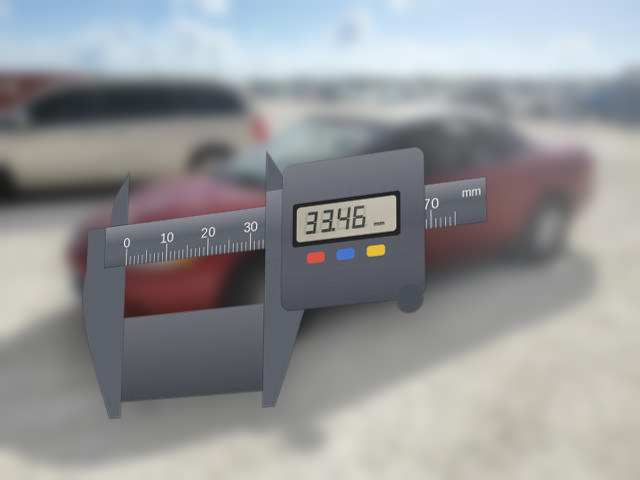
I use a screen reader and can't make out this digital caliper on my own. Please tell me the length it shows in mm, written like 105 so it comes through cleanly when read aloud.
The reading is 33.46
